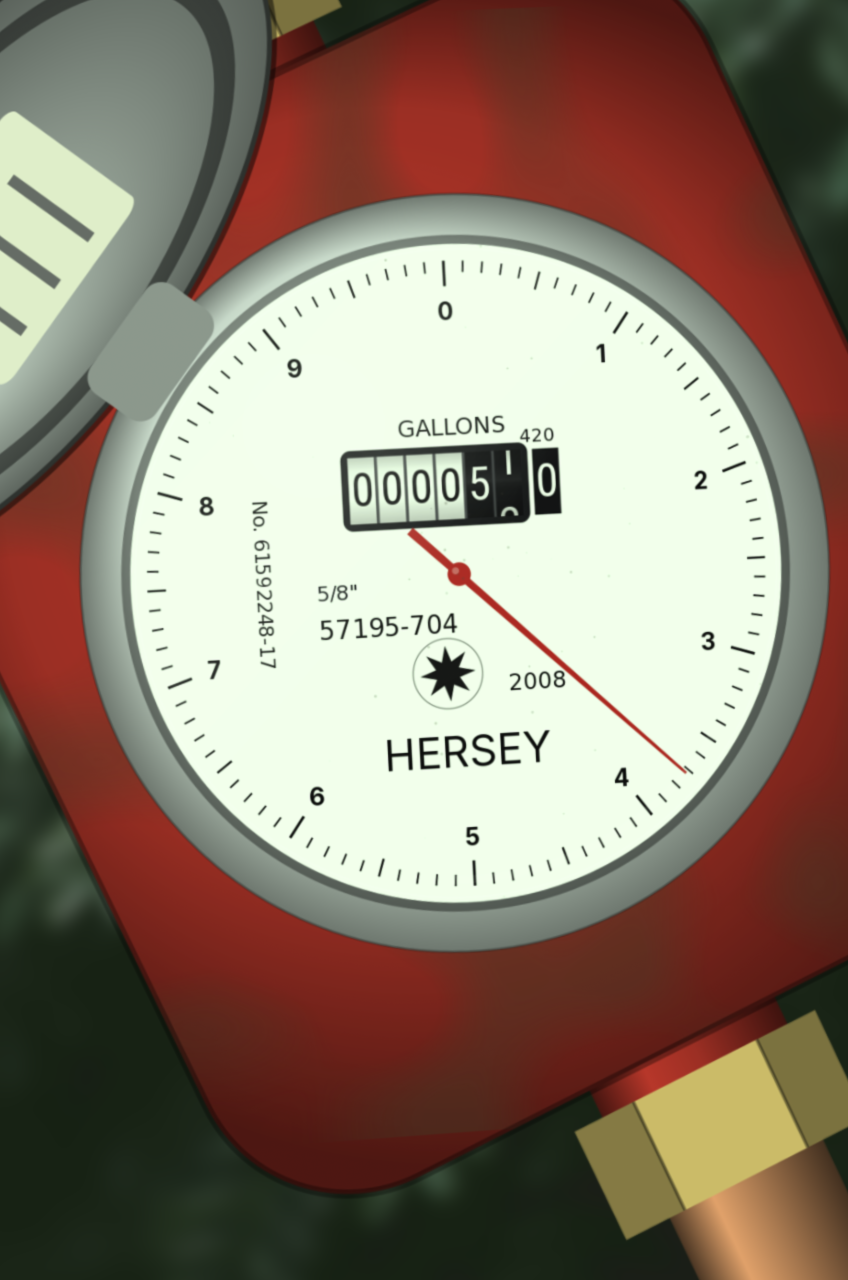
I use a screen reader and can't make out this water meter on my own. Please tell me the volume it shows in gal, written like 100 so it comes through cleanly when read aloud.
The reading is 513.7
